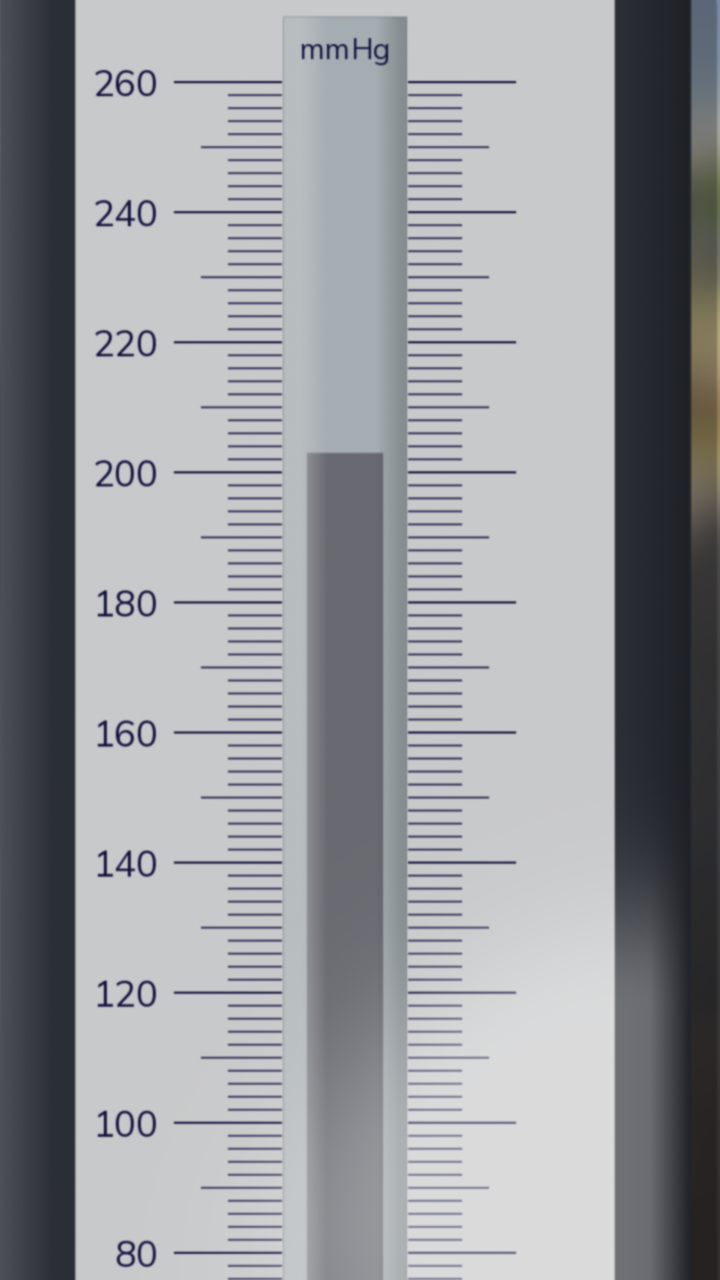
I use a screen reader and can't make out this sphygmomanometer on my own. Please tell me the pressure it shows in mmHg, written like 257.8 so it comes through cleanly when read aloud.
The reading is 203
